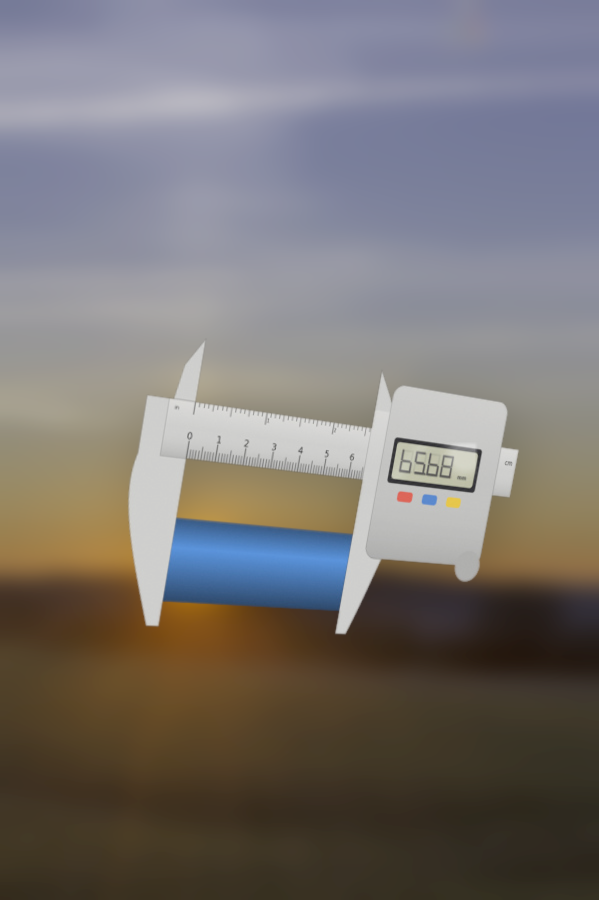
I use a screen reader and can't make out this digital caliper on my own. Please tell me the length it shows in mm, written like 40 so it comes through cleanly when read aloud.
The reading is 65.68
